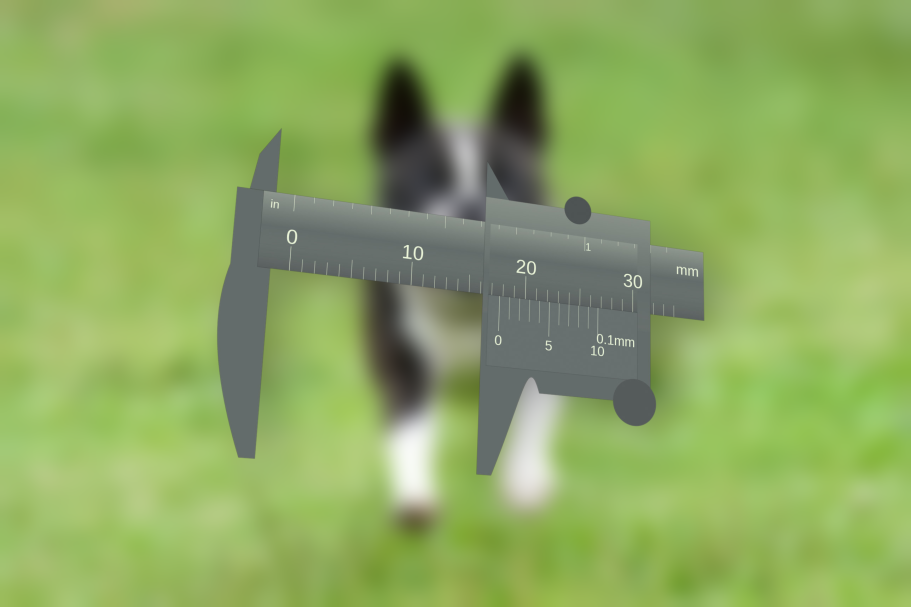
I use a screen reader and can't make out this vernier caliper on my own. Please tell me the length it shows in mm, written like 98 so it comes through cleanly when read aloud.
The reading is 17.7
